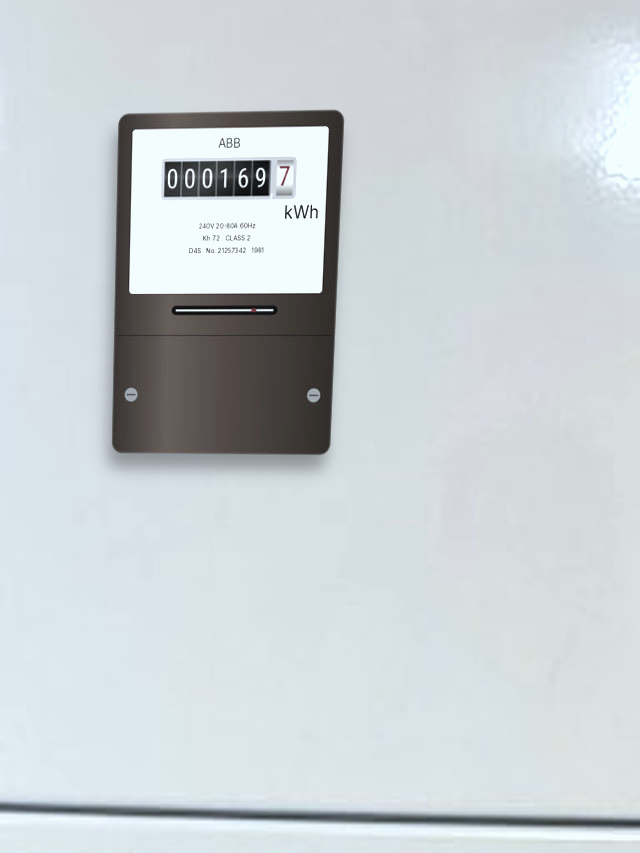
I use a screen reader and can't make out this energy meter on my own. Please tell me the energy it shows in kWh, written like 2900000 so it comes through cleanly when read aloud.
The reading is 169.7
